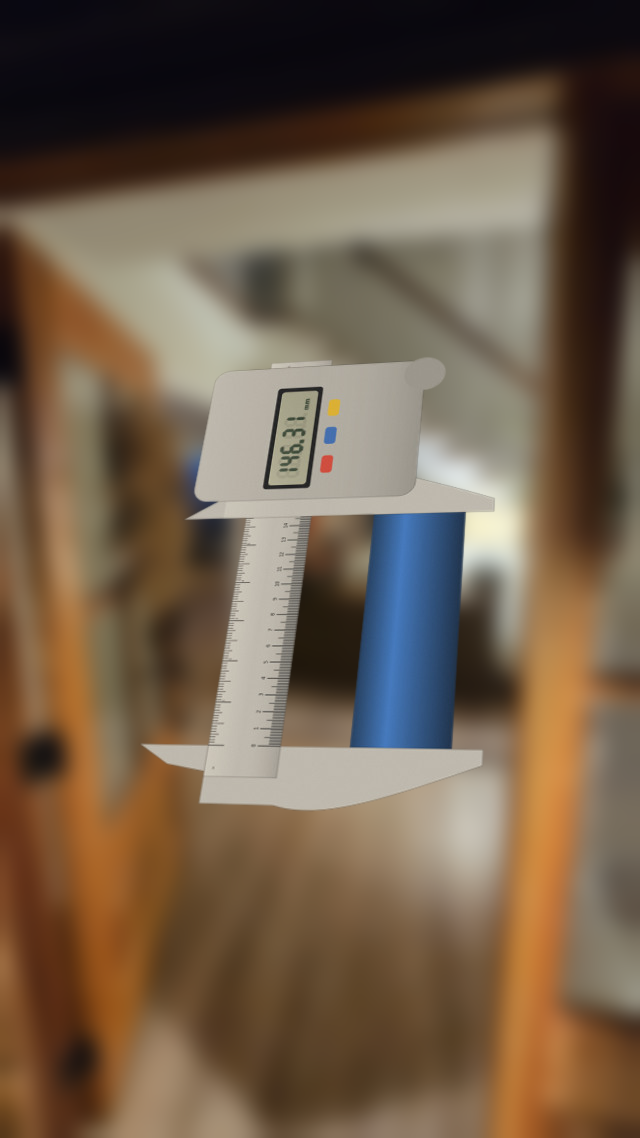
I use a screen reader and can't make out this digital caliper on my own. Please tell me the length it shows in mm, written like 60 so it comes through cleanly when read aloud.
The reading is 146.31
